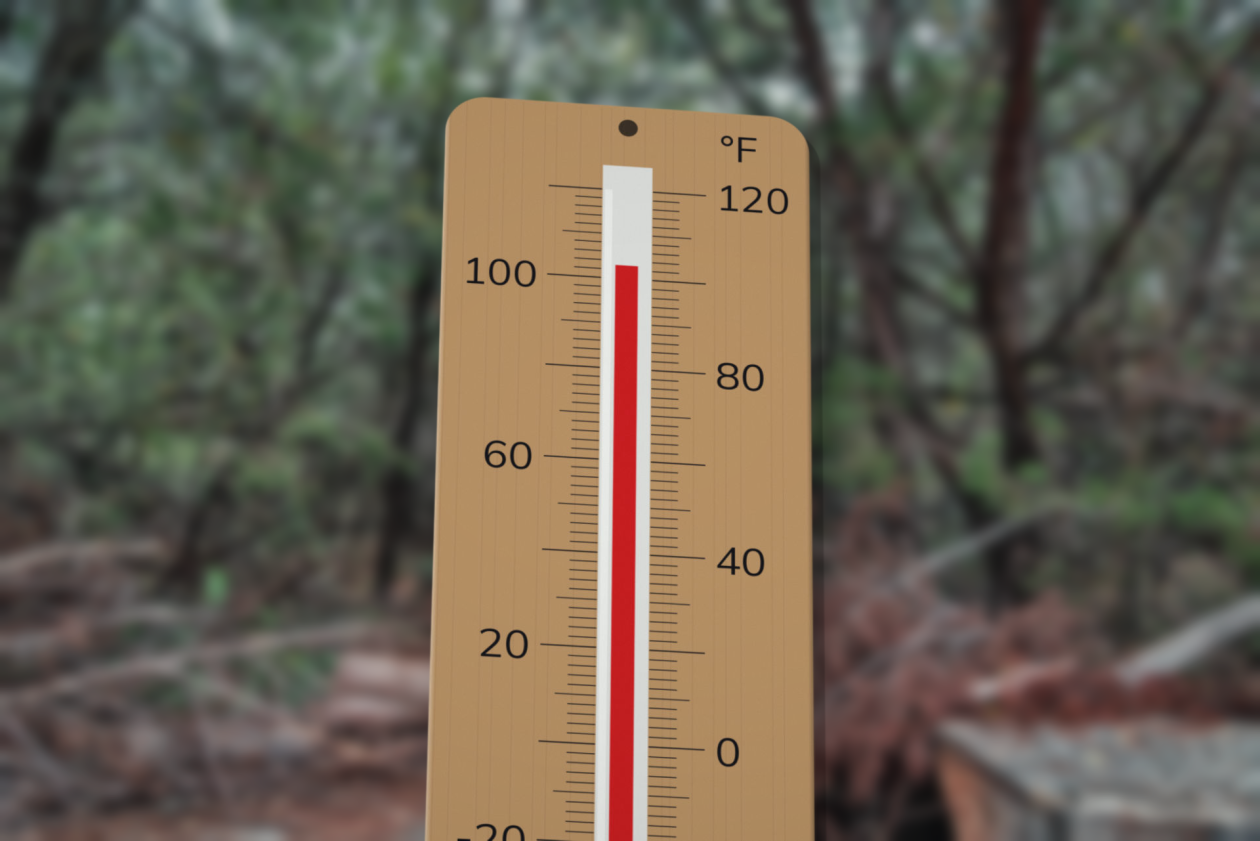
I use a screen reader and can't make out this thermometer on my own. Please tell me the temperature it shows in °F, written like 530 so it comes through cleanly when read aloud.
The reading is 103
